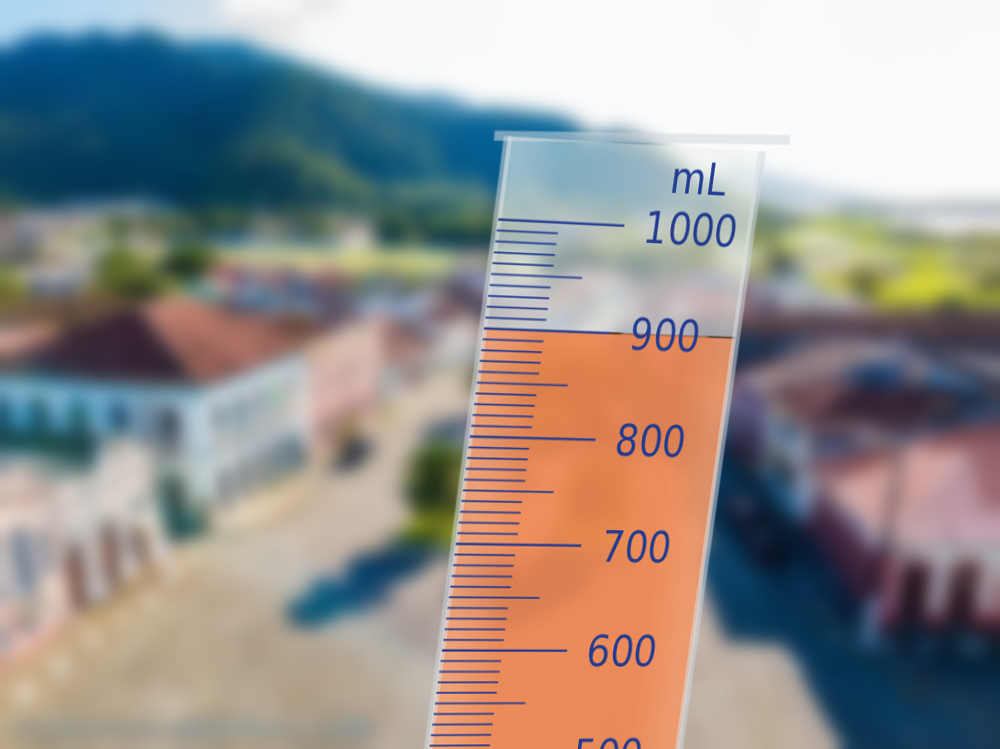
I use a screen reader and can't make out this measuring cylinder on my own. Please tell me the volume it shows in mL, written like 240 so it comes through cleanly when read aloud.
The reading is 900
